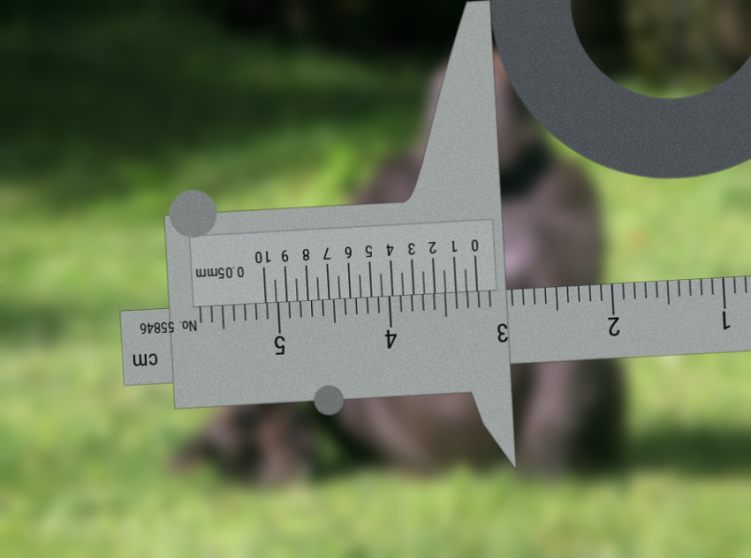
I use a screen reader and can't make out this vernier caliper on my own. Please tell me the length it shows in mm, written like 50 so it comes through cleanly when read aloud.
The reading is 32.1
